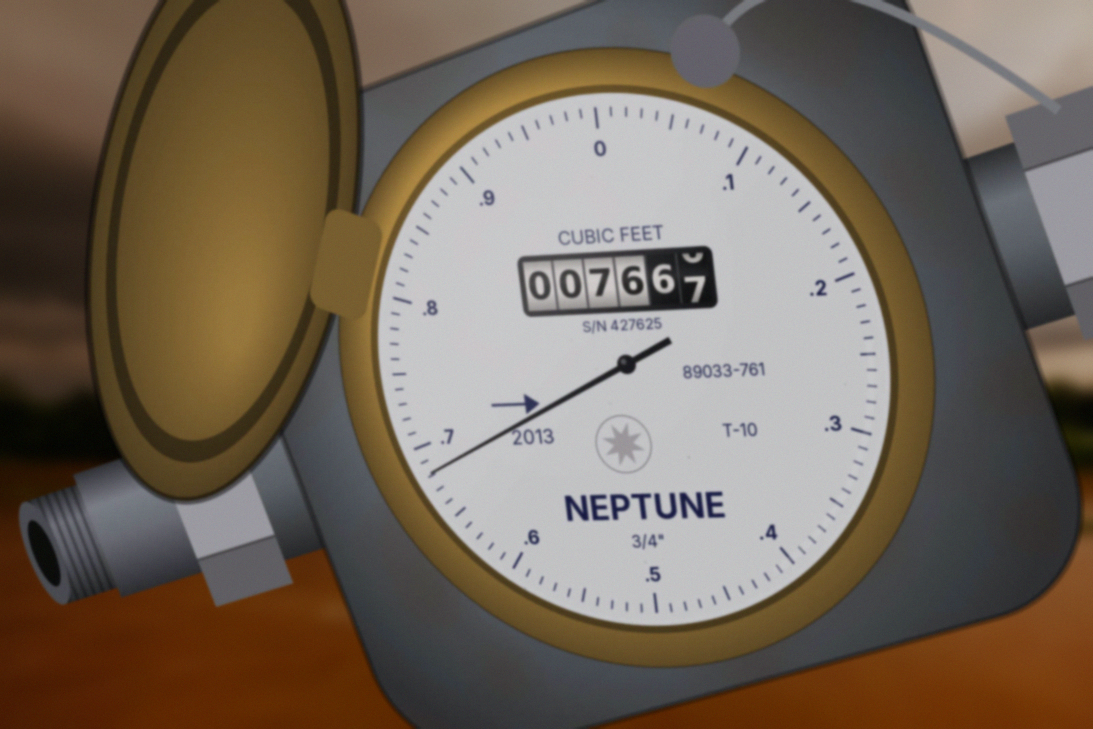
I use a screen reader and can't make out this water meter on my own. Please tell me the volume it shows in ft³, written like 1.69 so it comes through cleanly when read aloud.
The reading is 7666.68
